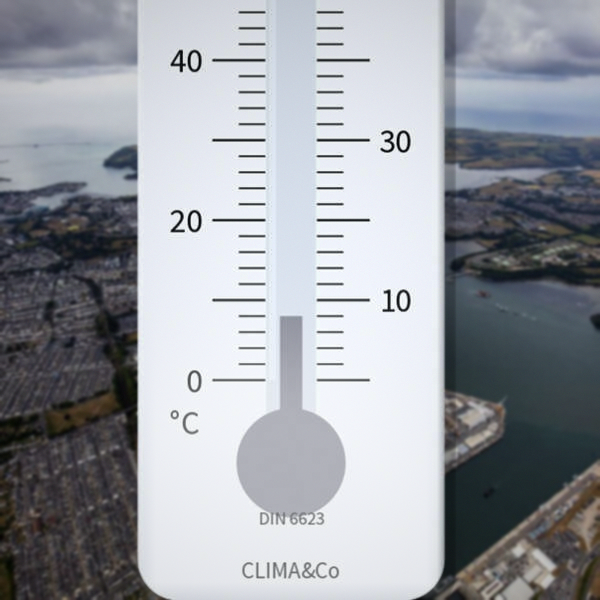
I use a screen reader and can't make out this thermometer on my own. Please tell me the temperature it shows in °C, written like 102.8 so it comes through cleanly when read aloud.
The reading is 8
